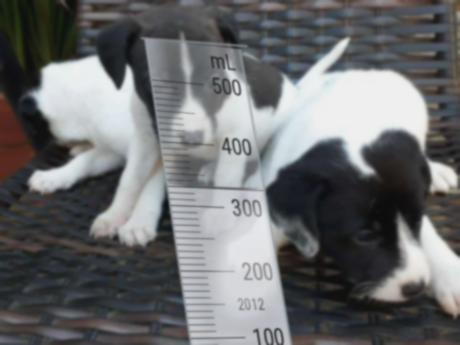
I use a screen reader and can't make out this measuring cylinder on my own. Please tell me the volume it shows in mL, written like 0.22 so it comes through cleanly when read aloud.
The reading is 330
